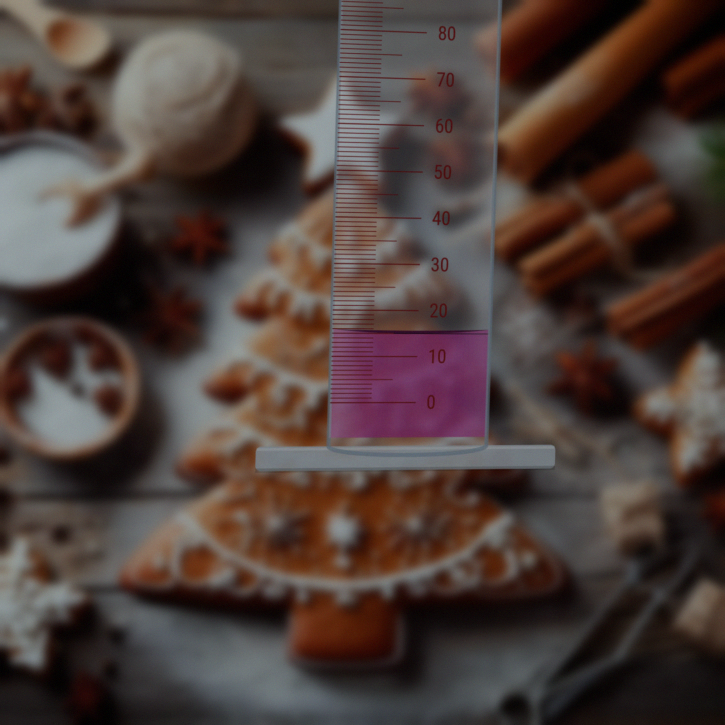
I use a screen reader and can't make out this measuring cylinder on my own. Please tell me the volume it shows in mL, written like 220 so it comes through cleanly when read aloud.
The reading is 15
